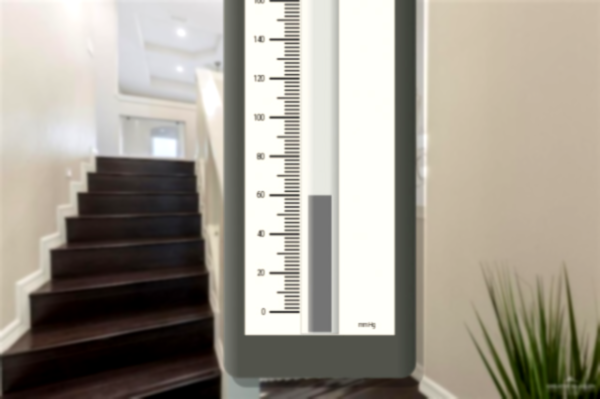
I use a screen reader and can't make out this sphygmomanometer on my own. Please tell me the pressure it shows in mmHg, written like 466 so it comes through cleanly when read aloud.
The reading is 60
